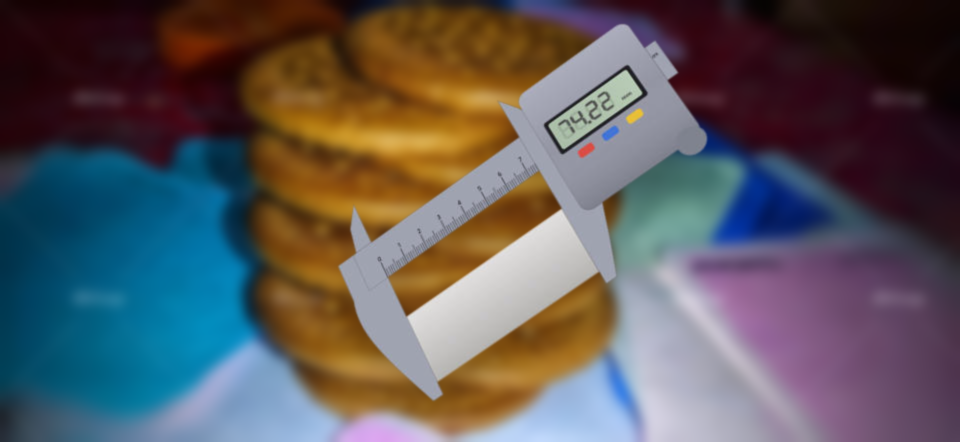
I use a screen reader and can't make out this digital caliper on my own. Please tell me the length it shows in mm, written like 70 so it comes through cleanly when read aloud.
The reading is 74.22
